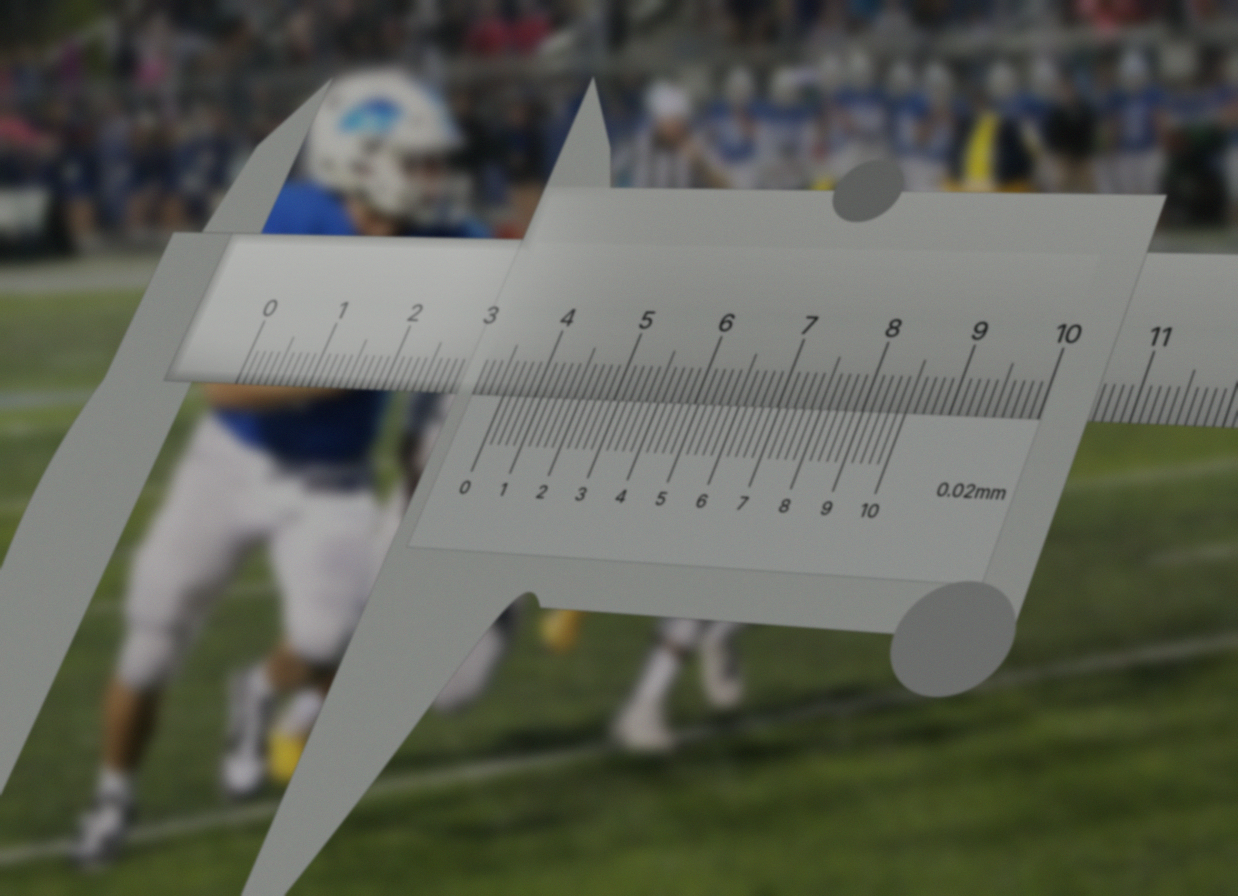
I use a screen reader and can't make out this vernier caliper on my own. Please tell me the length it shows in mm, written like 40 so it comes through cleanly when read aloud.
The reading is 36.0
